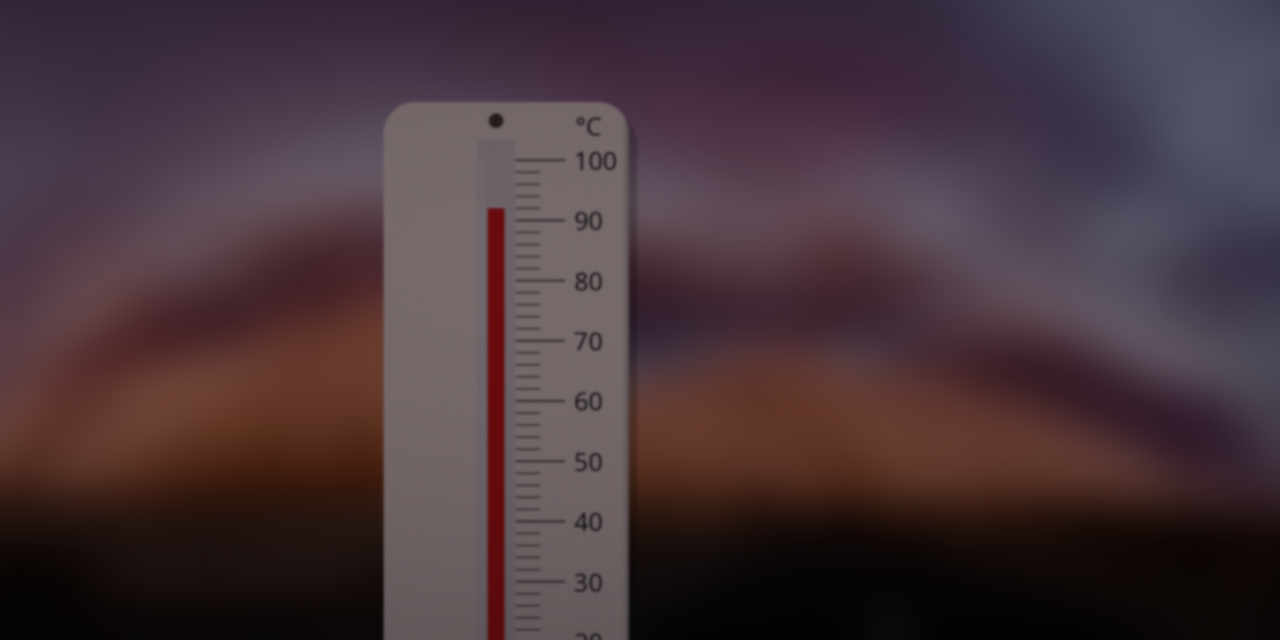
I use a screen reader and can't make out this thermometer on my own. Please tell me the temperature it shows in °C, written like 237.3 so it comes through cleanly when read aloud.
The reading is 92
